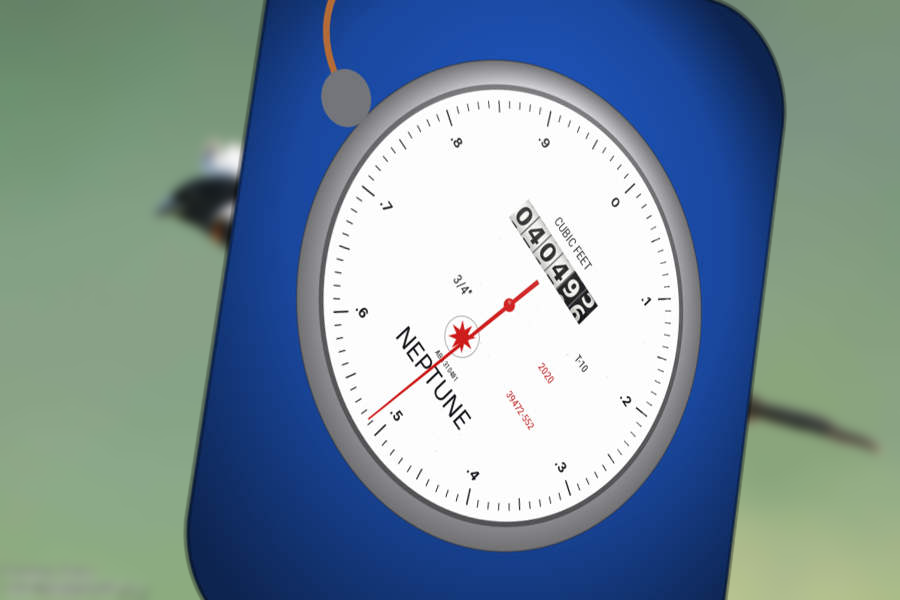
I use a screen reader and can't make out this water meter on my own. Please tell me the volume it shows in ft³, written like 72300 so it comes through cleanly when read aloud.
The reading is 40495.51
